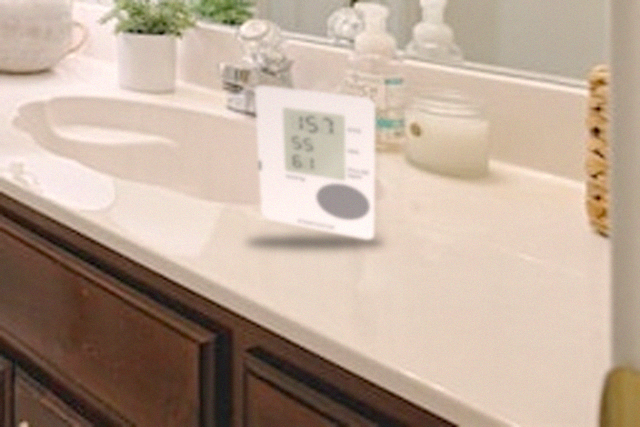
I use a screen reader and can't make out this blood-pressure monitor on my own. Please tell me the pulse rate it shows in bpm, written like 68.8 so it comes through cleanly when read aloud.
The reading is 61
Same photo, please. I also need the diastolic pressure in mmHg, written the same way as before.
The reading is 55
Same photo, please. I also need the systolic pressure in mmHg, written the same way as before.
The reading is 157
